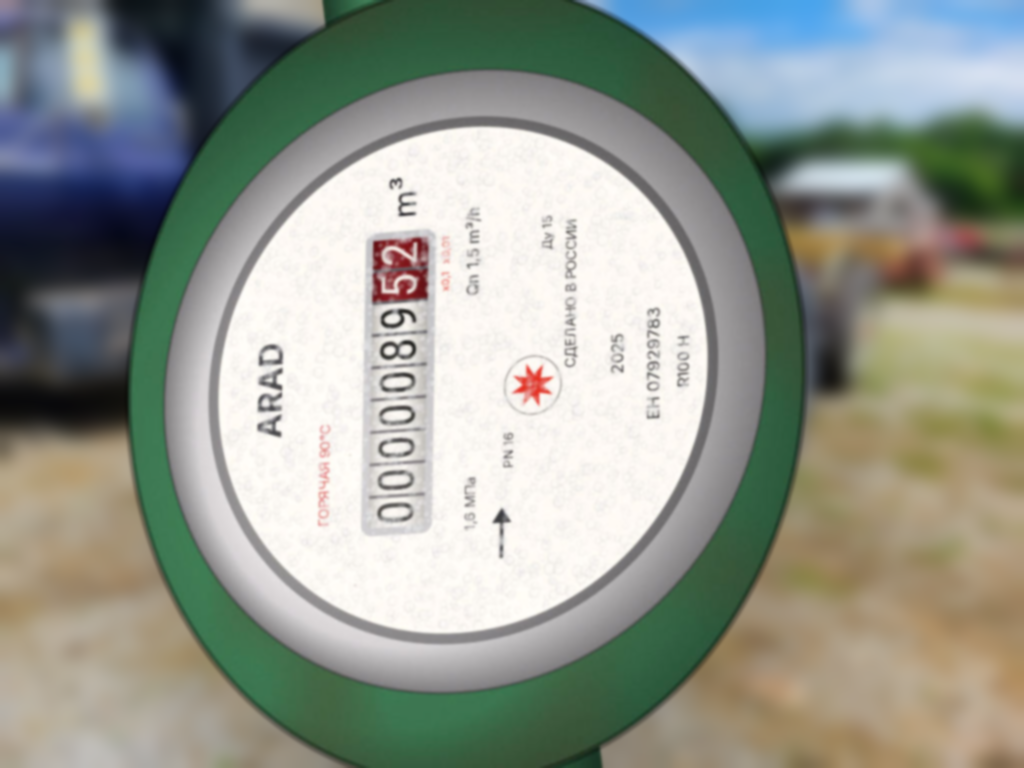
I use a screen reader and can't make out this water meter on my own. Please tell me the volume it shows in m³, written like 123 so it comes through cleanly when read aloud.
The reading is 89.52
